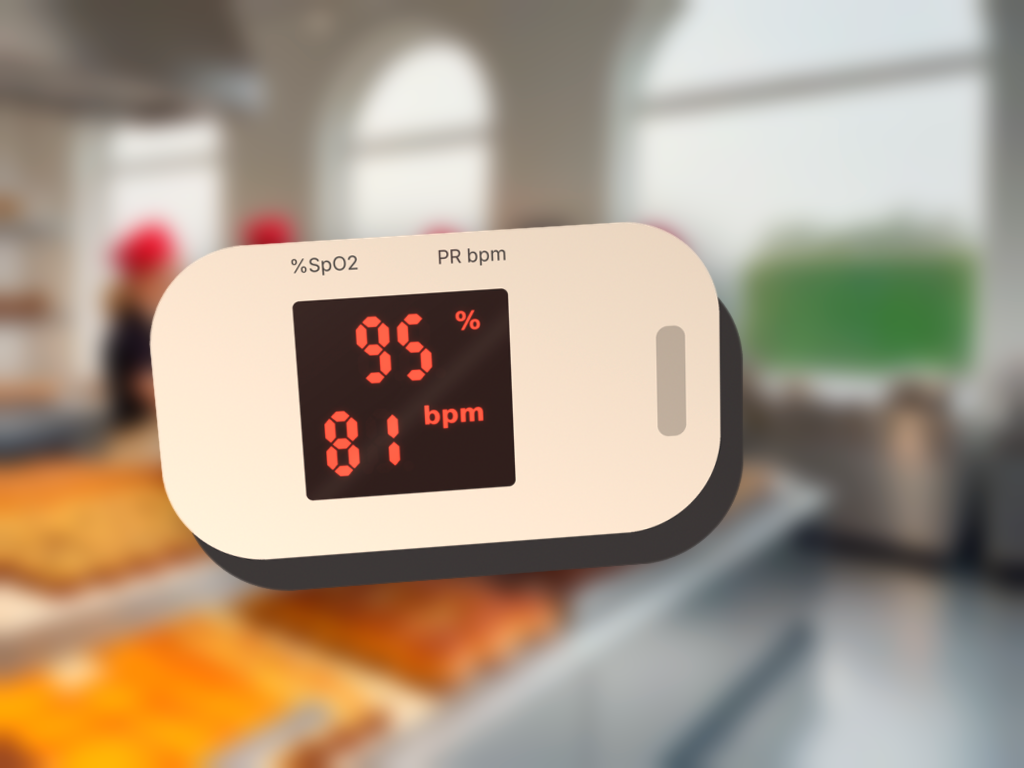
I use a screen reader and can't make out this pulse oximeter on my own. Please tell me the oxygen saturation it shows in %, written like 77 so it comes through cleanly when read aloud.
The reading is 95
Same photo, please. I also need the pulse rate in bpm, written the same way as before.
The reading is 81
